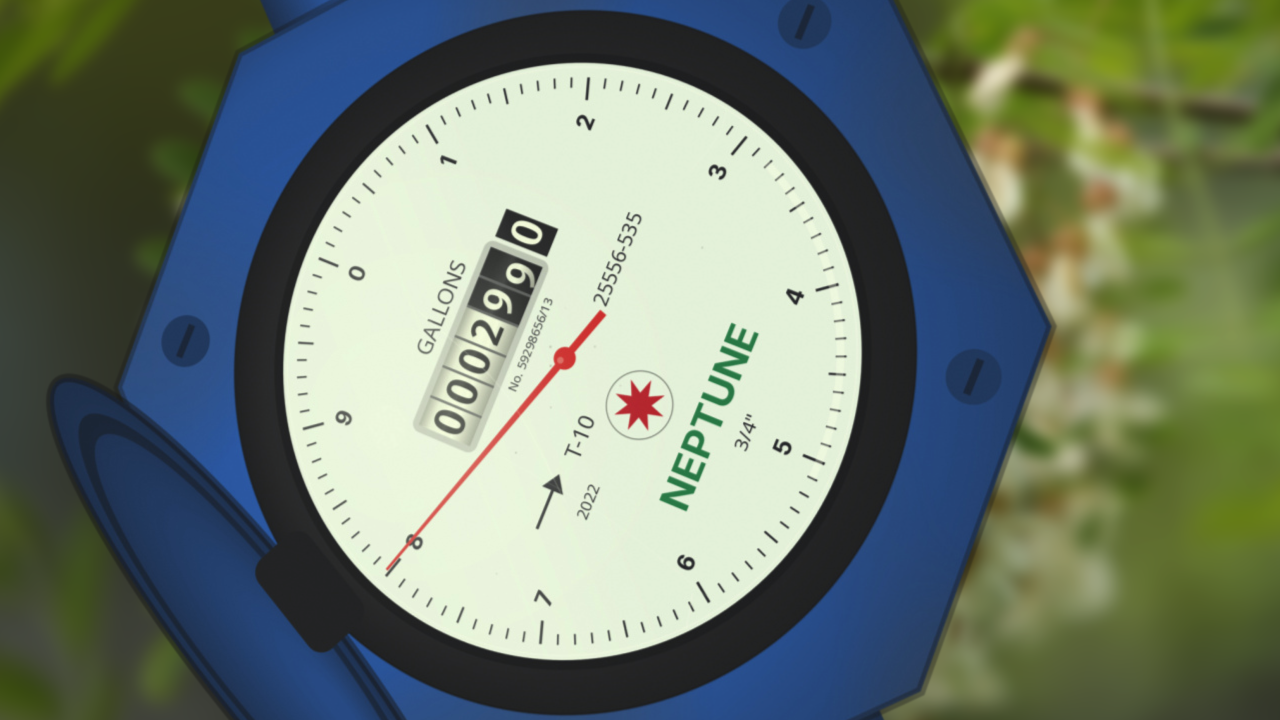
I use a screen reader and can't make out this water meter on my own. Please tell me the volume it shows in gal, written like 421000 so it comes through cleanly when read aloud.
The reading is 2988.0
